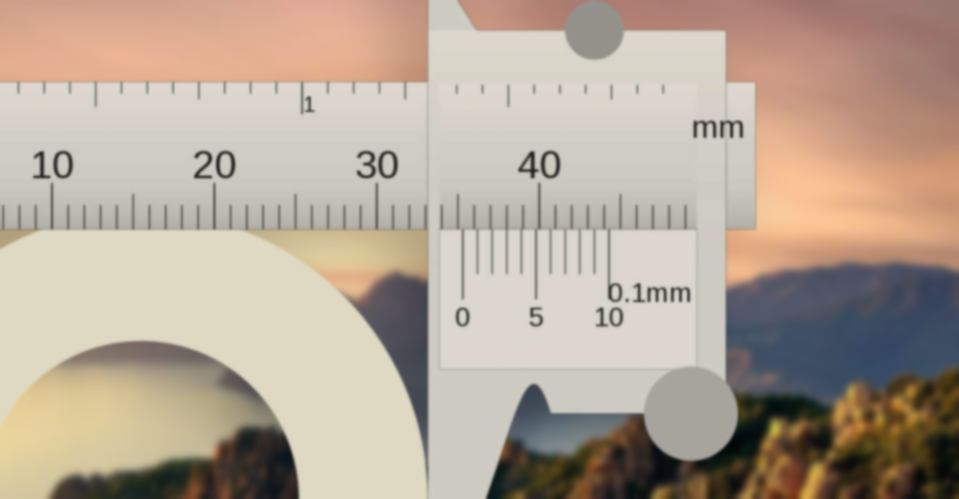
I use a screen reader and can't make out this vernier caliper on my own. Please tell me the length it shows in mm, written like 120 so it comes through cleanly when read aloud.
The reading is 35.3
